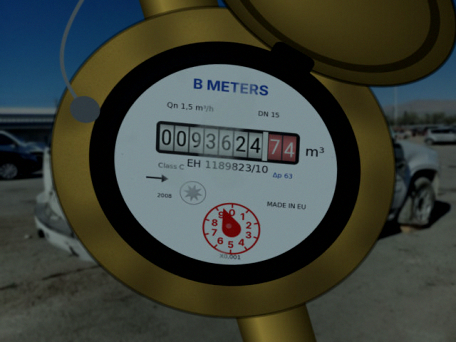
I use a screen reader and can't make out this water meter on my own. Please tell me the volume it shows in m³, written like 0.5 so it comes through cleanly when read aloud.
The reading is 93624.739
